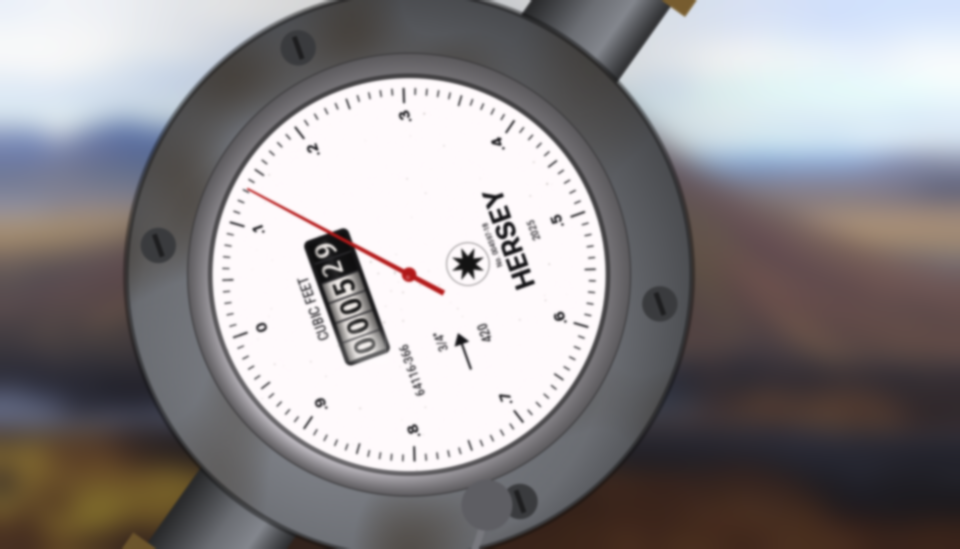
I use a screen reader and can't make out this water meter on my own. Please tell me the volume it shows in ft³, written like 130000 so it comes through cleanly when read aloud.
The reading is 529.13
